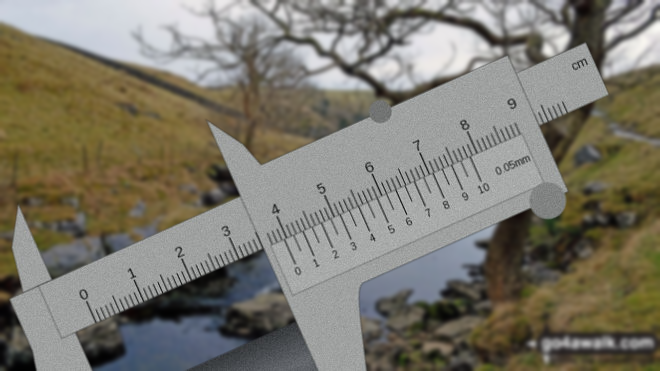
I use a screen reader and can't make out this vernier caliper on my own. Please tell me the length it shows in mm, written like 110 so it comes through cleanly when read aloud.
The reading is 39.5
